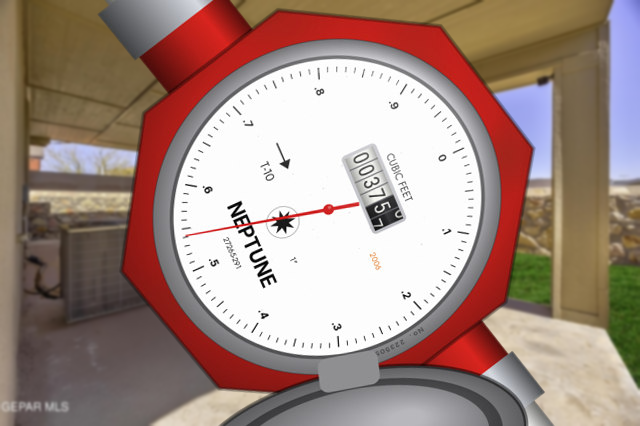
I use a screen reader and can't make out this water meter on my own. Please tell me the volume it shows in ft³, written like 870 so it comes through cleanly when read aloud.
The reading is 3756.54
